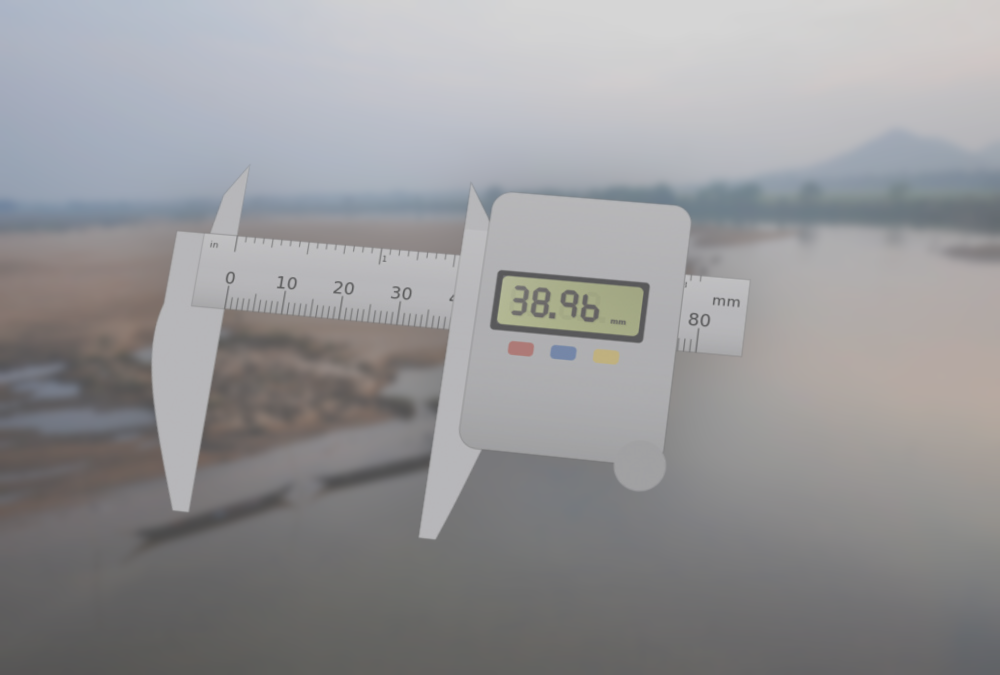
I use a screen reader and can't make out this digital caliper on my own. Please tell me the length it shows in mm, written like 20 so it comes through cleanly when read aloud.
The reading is 38.96
